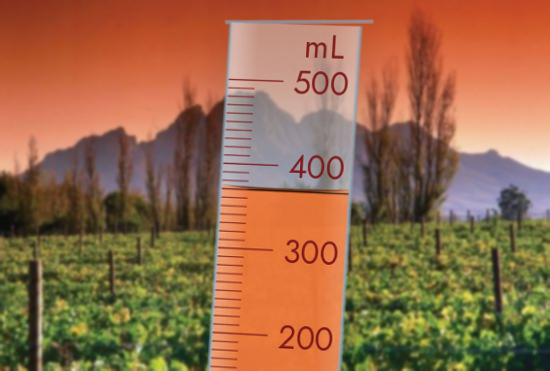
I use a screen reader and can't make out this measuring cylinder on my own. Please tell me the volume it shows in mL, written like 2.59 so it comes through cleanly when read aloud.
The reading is 370
